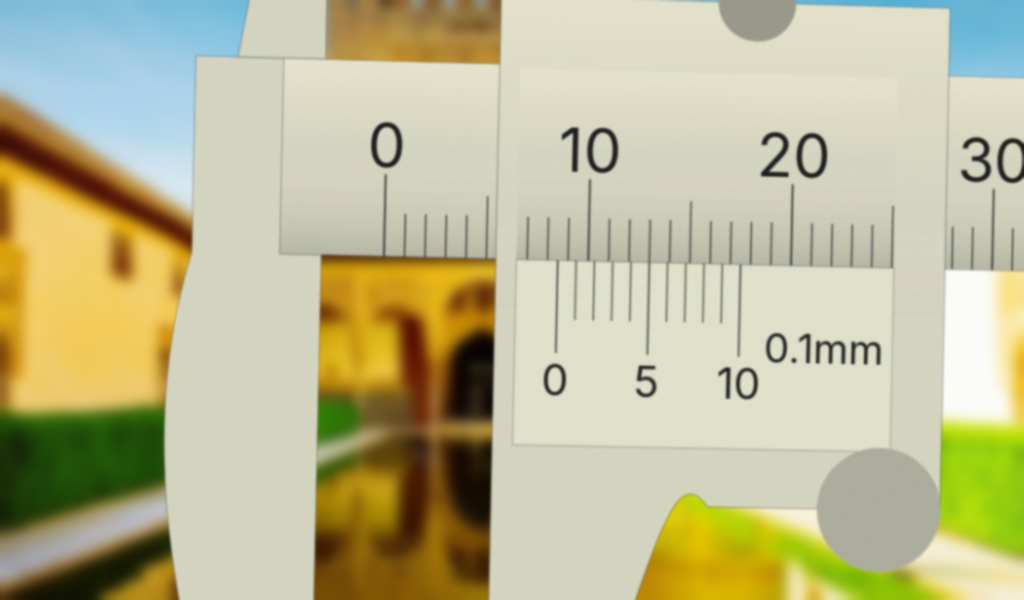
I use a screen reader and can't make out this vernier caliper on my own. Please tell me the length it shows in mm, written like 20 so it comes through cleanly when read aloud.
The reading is 8.5
